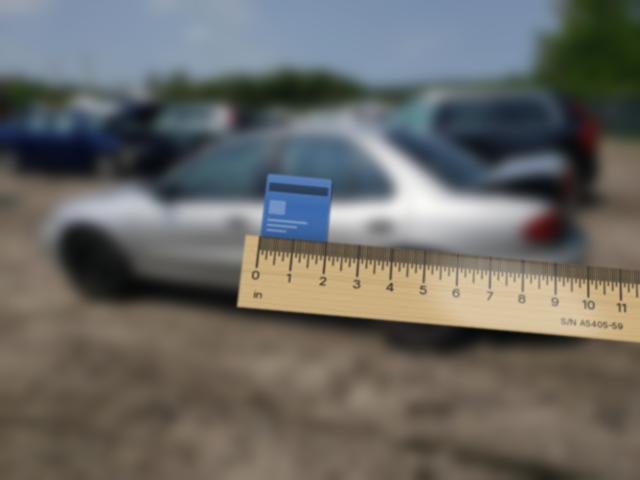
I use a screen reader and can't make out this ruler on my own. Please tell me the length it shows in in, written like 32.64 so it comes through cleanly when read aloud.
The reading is 2
